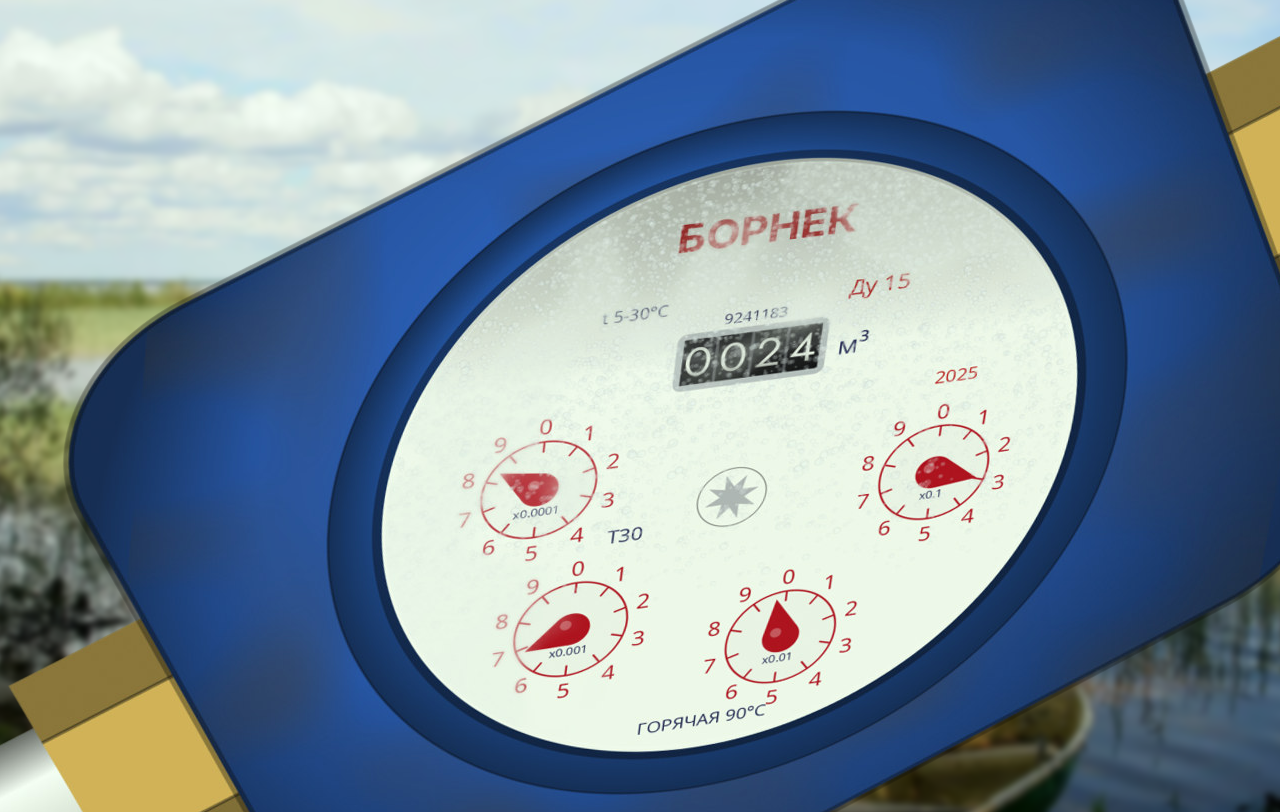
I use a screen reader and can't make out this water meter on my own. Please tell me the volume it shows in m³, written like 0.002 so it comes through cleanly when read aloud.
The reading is 24.2968
